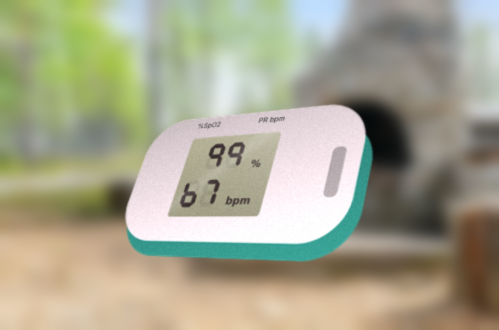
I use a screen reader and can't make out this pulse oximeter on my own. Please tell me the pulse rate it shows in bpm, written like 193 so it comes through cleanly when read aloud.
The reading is 67
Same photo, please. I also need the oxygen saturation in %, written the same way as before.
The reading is 99
